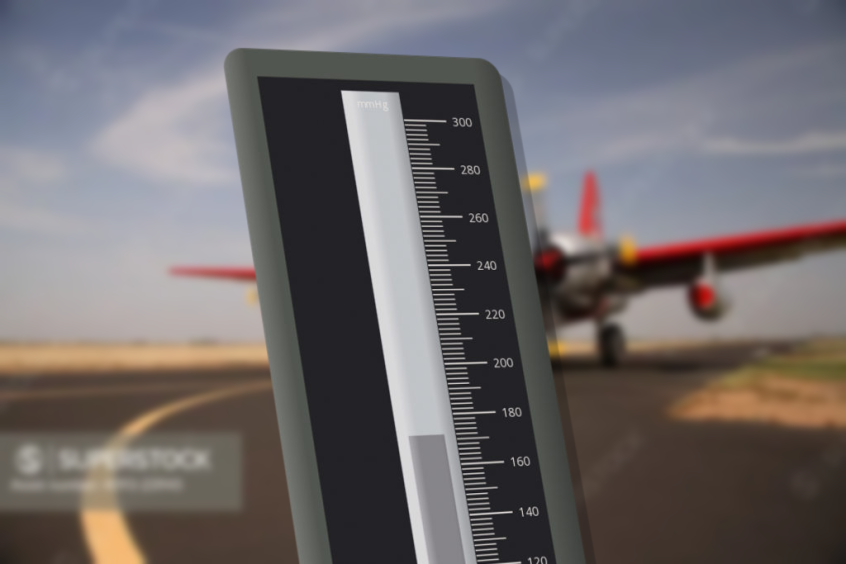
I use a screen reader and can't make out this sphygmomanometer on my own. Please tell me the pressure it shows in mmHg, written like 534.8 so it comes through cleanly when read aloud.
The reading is 172
